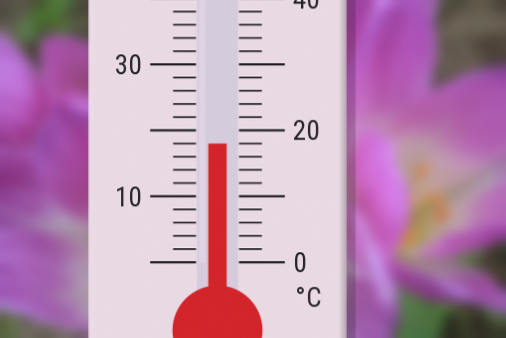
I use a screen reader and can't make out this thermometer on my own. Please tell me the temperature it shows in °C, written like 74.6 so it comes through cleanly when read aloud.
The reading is 18
